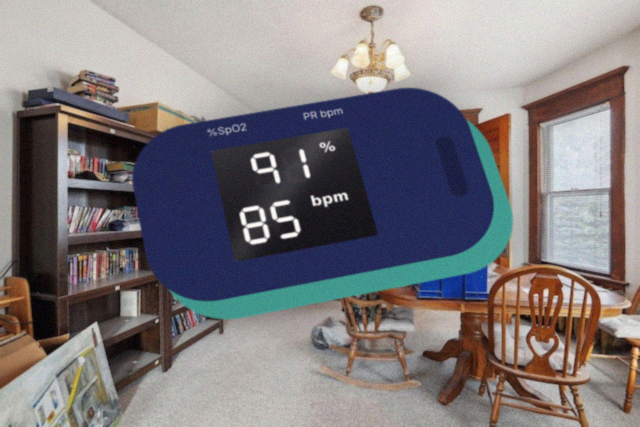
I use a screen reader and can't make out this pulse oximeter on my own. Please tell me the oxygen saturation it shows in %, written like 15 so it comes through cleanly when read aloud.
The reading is 91
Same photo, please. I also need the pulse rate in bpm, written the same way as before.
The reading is 85
